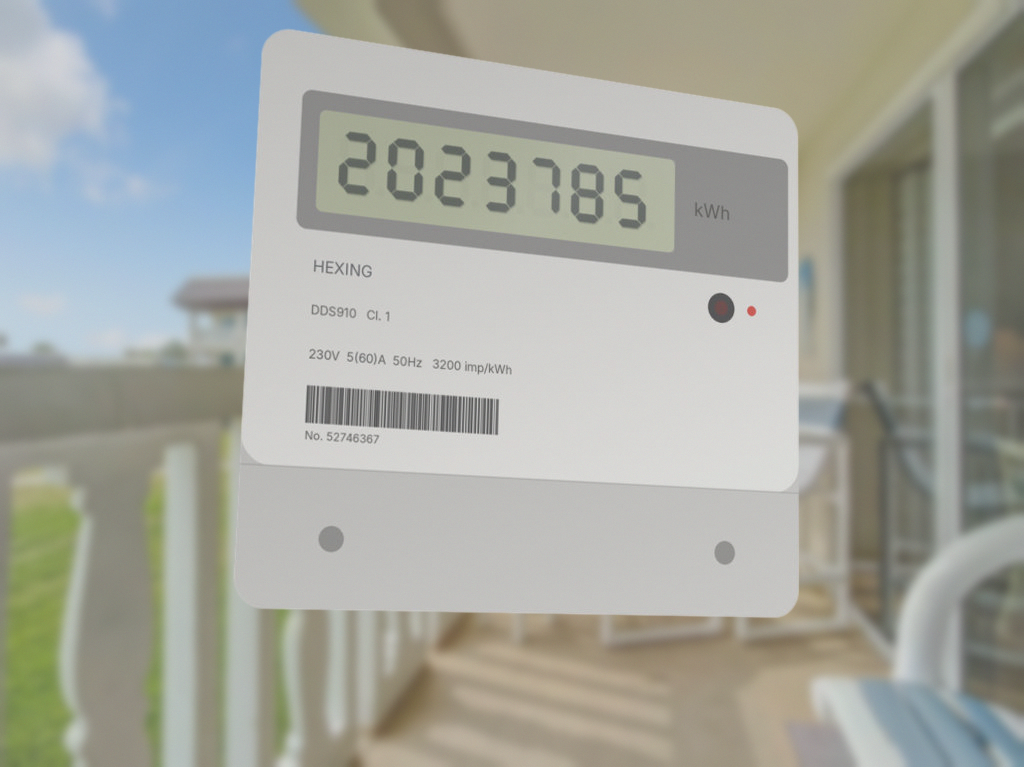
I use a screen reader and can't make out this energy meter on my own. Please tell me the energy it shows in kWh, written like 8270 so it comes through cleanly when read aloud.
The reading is 2023785
